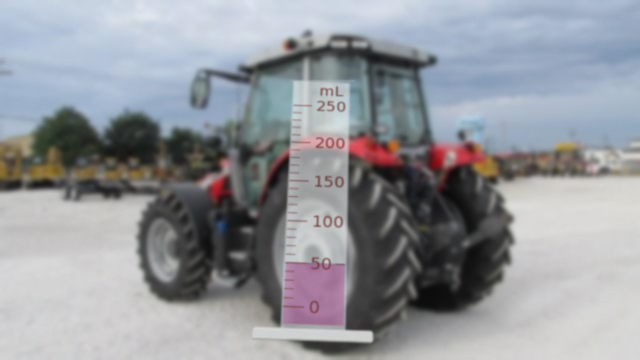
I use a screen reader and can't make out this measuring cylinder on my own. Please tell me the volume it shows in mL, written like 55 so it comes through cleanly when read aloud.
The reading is 50
